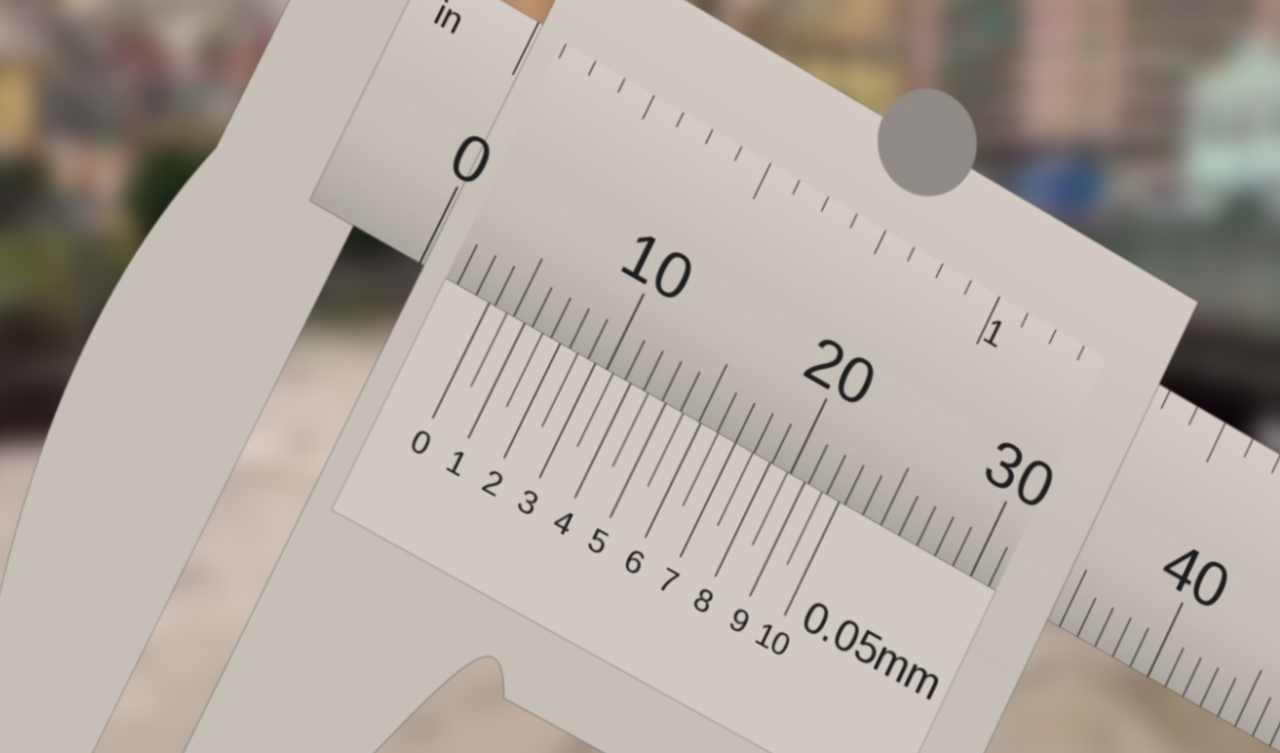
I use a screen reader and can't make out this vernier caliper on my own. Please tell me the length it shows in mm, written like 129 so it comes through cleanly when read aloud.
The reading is 3.7
